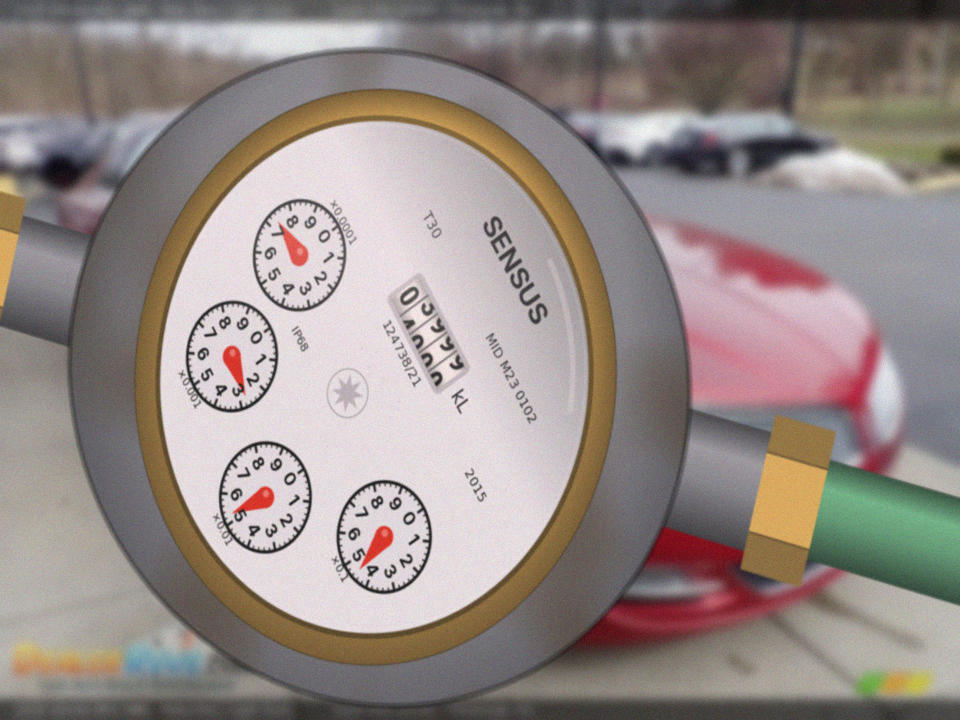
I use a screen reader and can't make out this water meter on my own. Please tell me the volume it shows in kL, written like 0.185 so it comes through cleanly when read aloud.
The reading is 3999.4527
